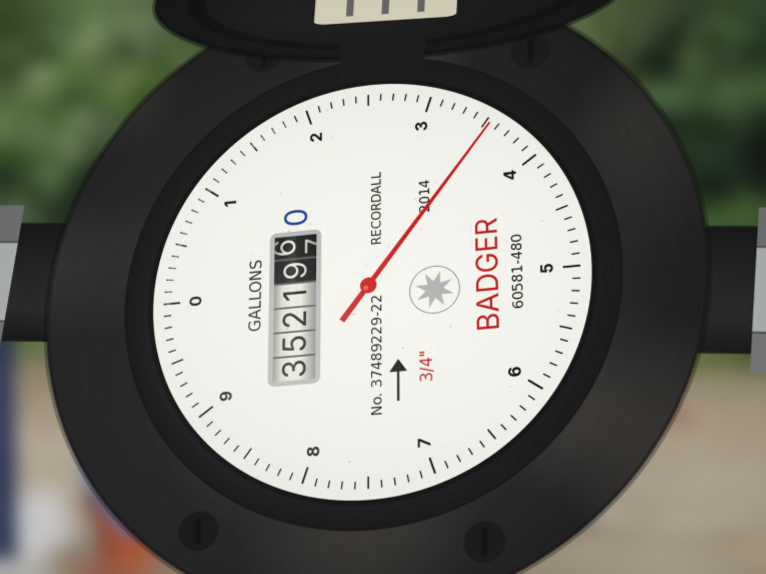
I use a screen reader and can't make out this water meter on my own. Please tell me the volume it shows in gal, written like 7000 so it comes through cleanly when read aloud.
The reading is 3521963.5
